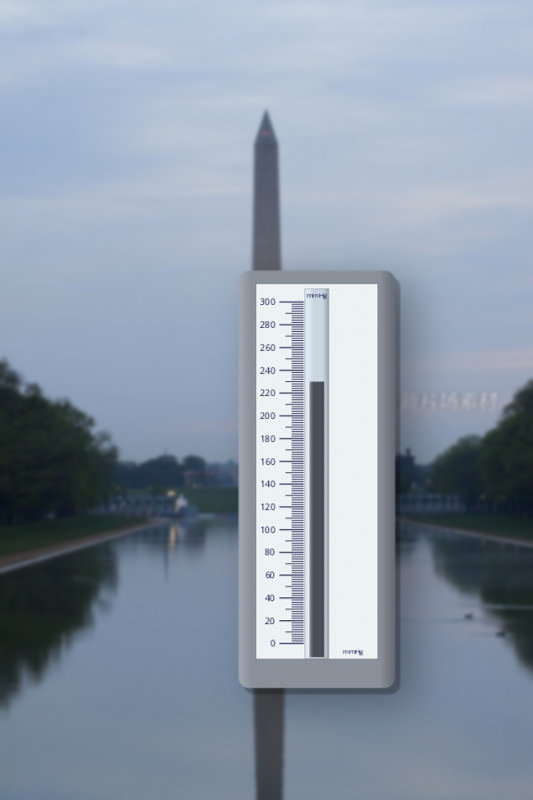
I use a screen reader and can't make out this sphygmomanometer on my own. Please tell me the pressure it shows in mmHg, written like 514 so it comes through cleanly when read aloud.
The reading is 230
